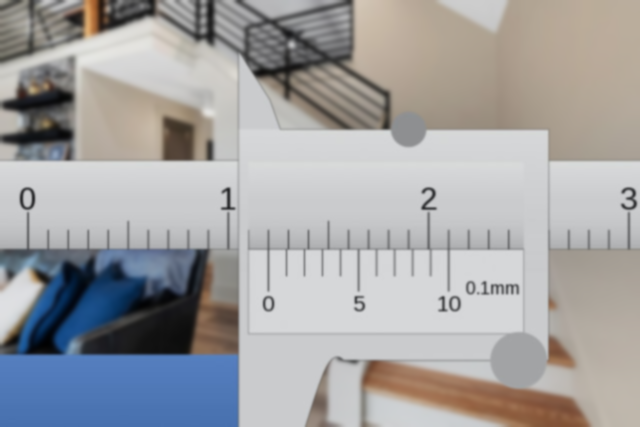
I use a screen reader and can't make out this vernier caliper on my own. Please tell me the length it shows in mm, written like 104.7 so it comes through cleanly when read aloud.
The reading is 12.0
